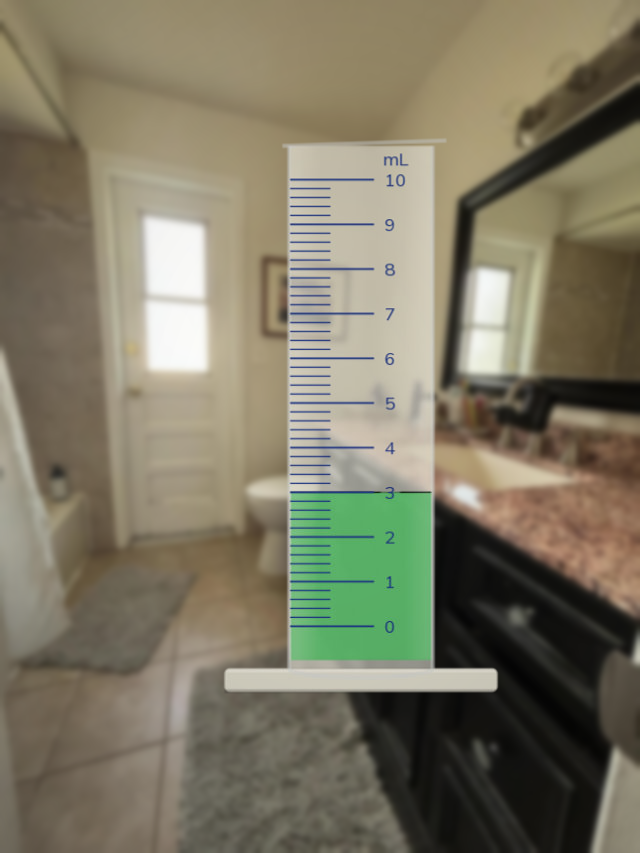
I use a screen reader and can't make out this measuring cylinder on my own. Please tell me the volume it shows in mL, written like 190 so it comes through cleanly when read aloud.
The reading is 3
